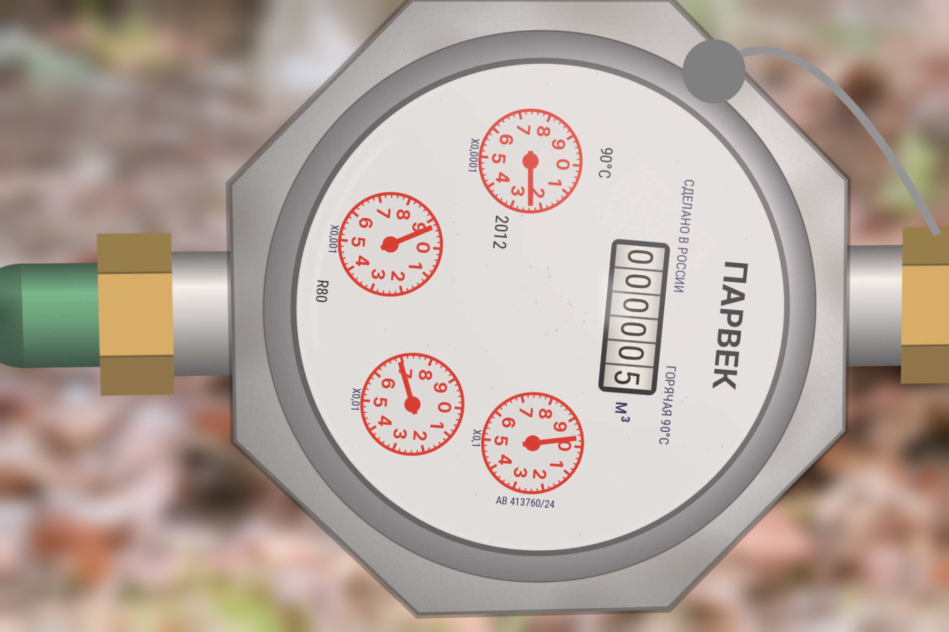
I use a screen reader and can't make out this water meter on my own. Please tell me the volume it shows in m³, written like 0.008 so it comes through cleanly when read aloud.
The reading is 4.9692
